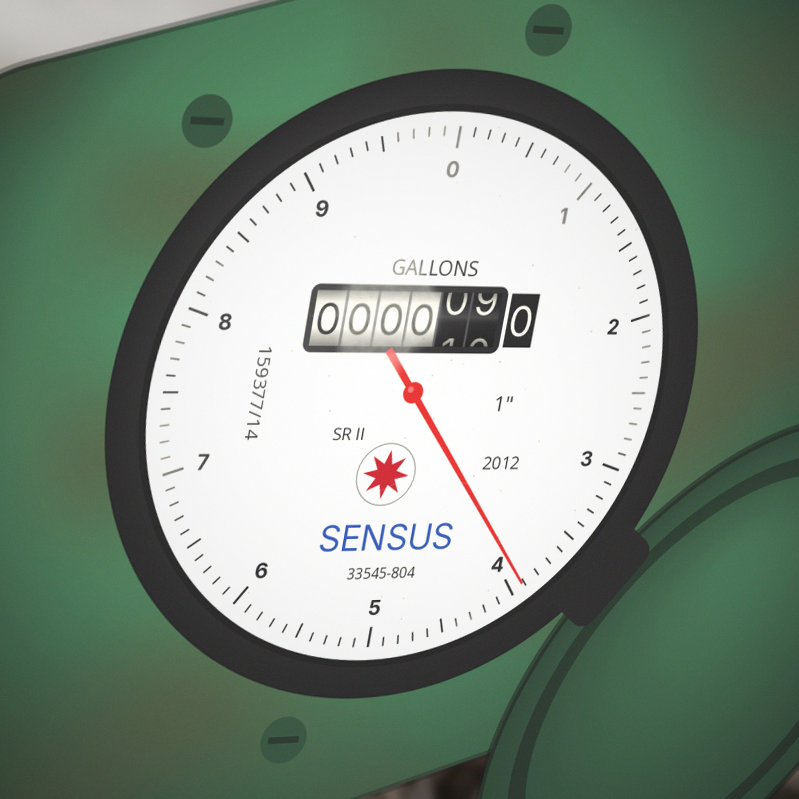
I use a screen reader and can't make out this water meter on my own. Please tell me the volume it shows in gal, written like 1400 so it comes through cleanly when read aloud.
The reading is 93.9
